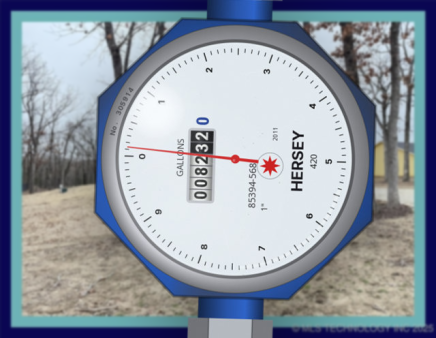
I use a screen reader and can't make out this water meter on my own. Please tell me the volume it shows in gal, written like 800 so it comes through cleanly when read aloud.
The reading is 82320.1
